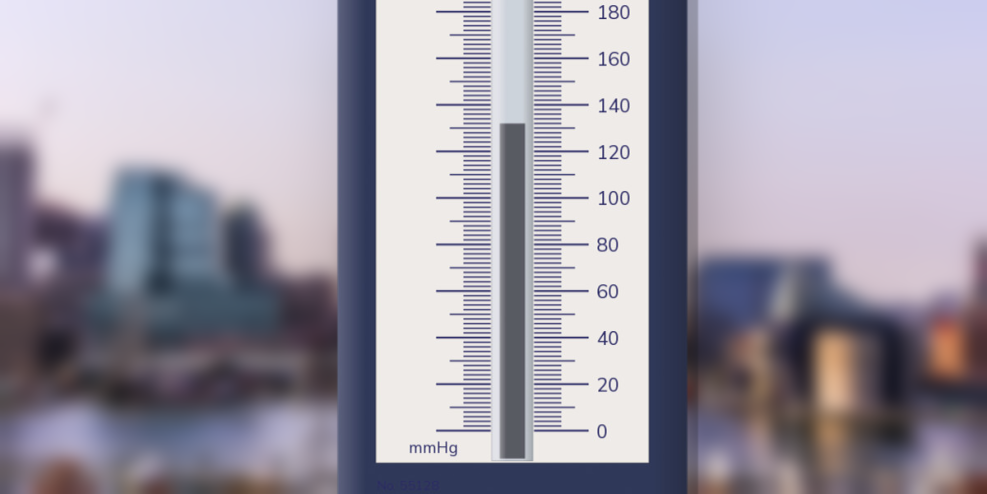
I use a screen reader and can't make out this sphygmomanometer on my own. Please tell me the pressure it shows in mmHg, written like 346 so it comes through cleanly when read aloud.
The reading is 132
